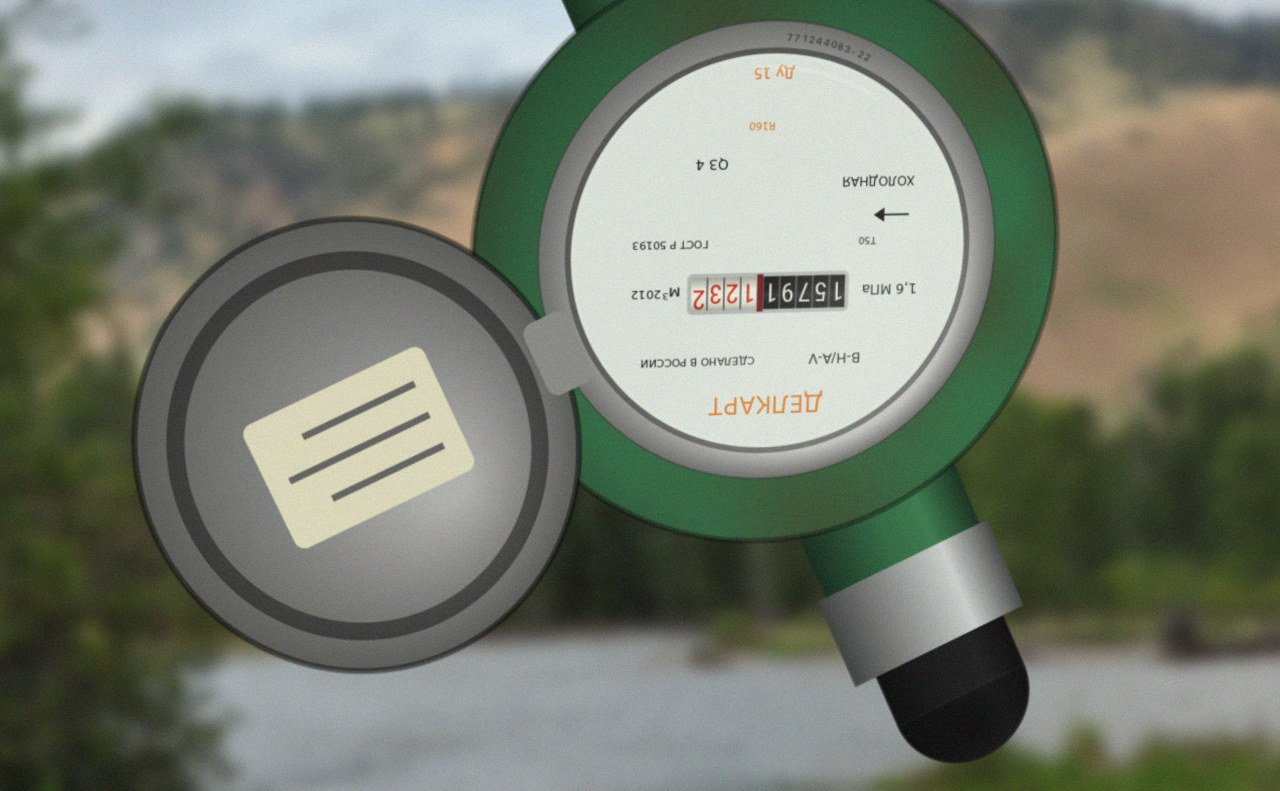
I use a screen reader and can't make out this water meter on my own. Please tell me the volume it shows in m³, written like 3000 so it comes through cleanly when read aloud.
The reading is 15791.1232
